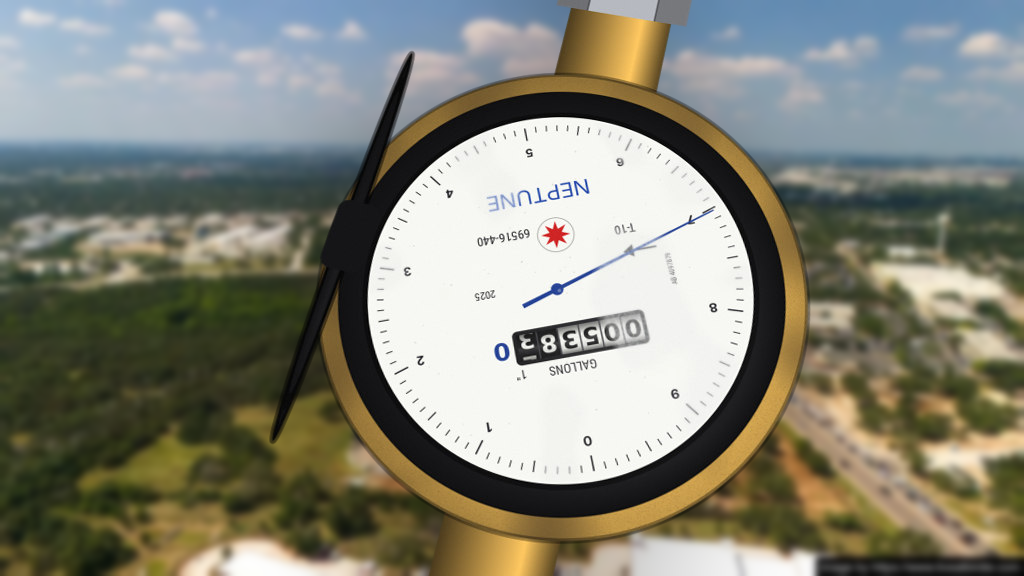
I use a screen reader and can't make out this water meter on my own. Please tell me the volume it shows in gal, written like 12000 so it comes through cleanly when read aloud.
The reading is 53827.0
